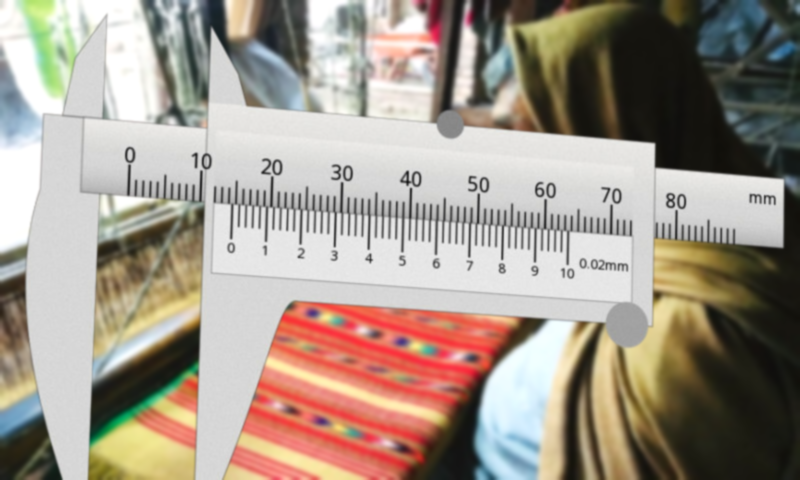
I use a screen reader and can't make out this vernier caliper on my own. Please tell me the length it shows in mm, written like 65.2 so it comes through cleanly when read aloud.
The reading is 14.5
